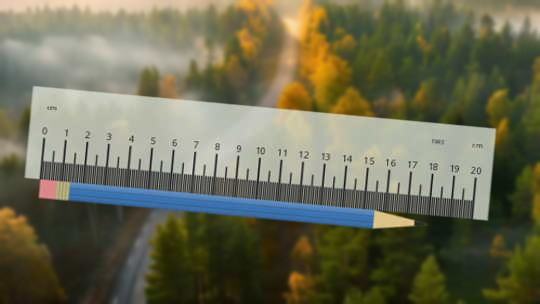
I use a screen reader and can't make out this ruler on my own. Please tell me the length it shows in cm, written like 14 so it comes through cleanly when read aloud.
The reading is 18
